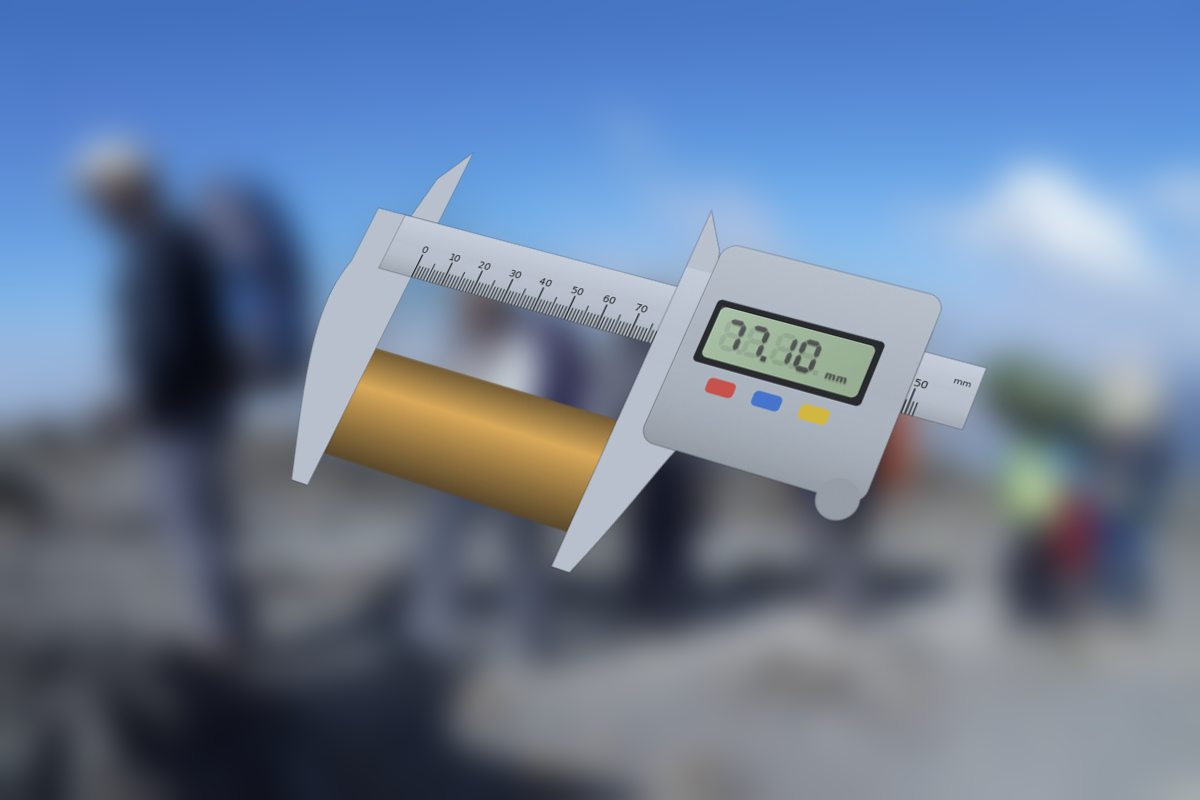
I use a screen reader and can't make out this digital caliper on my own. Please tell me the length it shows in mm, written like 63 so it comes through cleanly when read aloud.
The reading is 77.10
